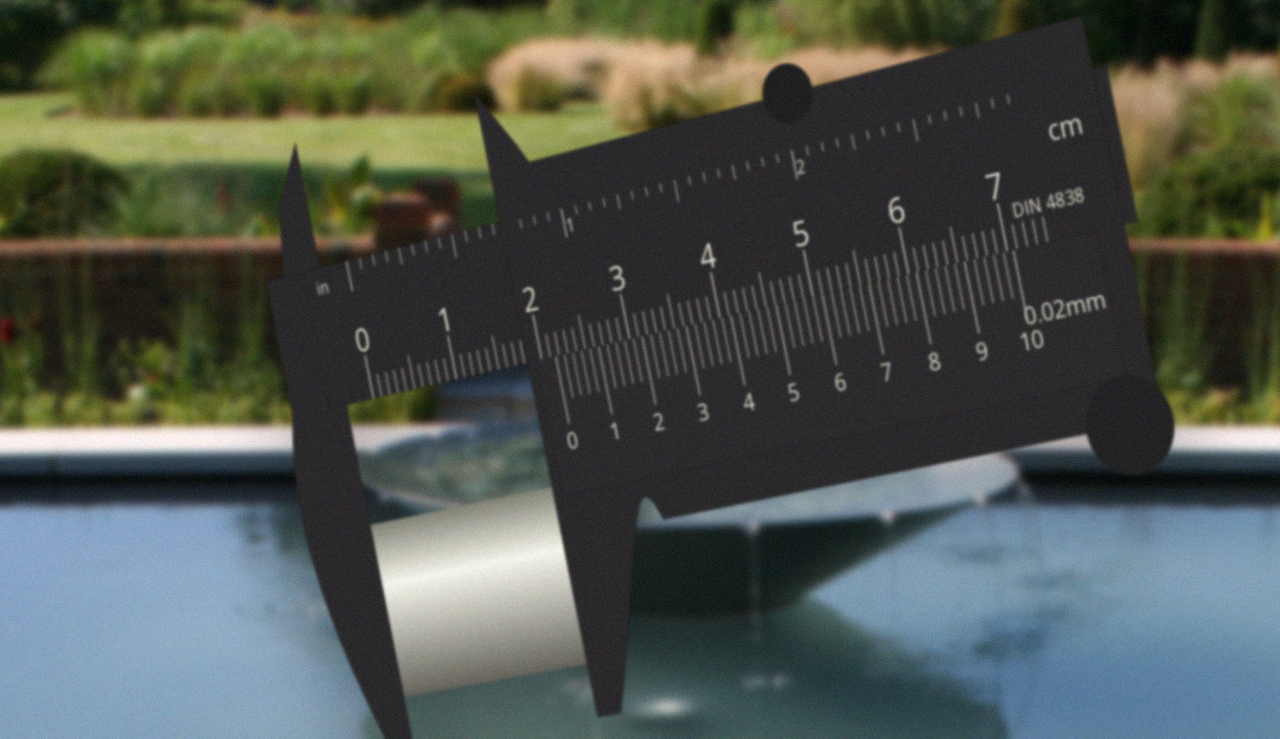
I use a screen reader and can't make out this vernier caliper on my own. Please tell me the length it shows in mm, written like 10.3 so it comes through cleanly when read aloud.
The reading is 21.6
